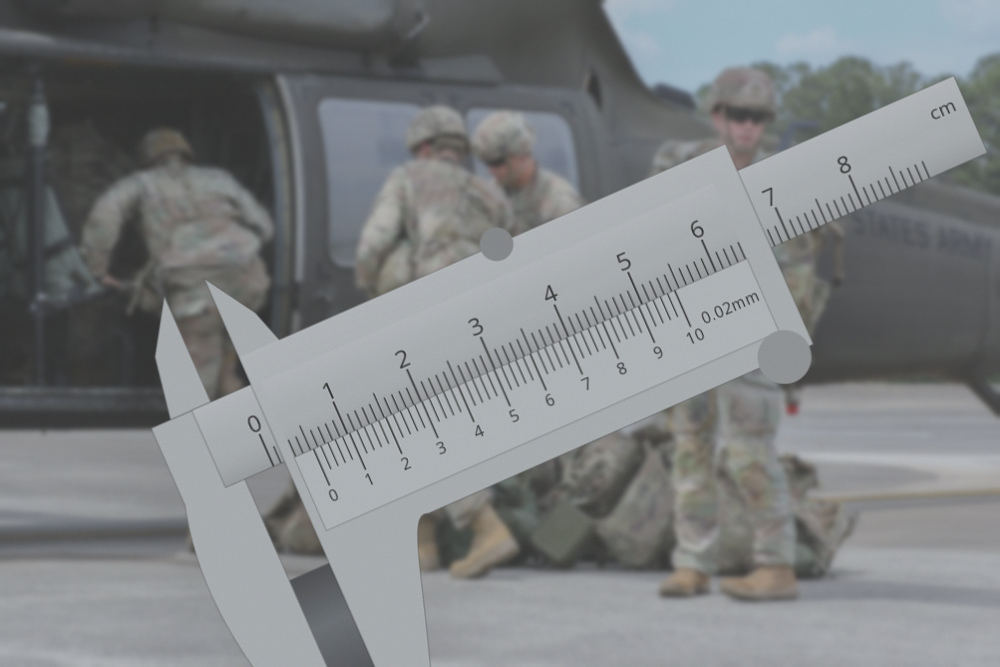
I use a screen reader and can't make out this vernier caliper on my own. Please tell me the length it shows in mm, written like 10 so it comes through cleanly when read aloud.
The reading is 5.4
